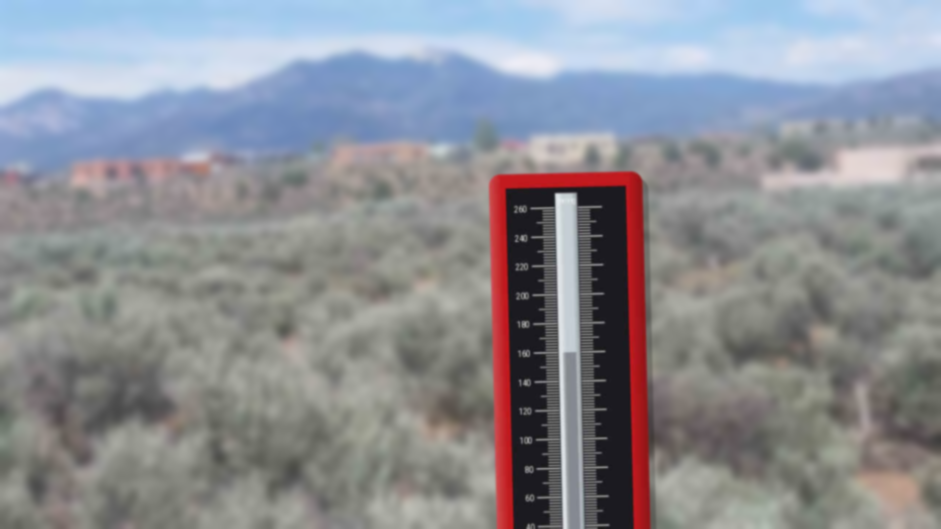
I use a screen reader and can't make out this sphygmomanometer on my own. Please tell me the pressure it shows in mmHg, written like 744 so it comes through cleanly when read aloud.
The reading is 160
